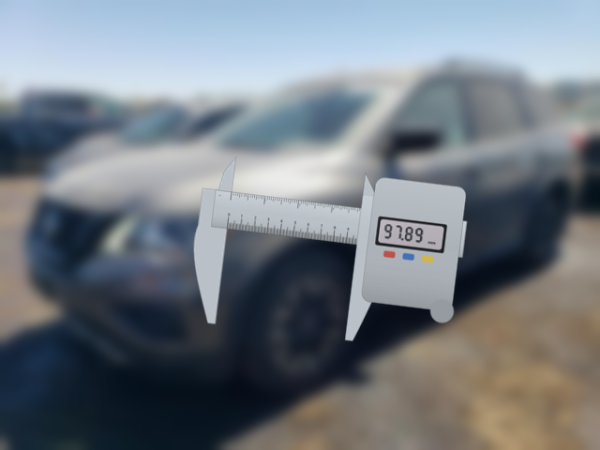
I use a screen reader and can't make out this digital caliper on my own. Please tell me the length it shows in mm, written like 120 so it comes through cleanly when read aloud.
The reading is 97.89
